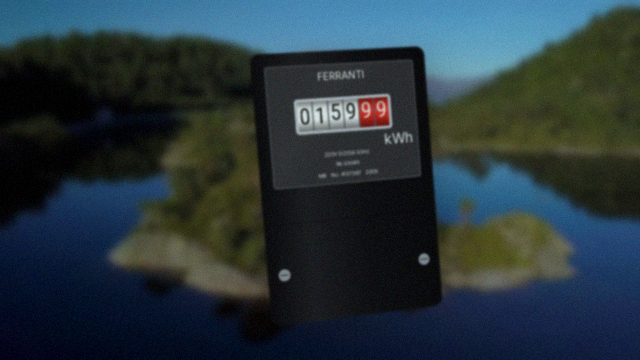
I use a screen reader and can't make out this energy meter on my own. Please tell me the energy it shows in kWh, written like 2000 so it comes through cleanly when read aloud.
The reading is 159.99
